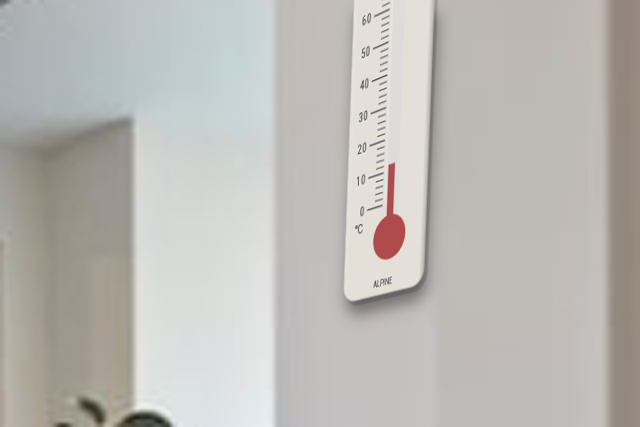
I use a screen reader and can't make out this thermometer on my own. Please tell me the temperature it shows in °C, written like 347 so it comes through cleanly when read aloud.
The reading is 12
